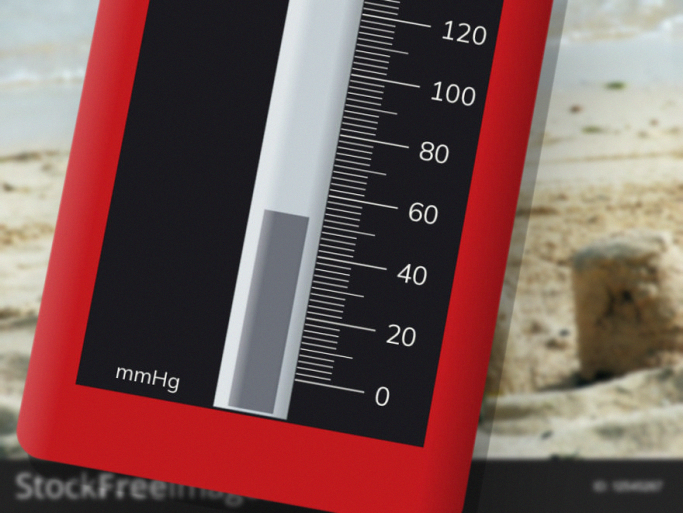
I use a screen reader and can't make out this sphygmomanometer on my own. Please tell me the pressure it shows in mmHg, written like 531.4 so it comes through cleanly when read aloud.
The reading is 52
